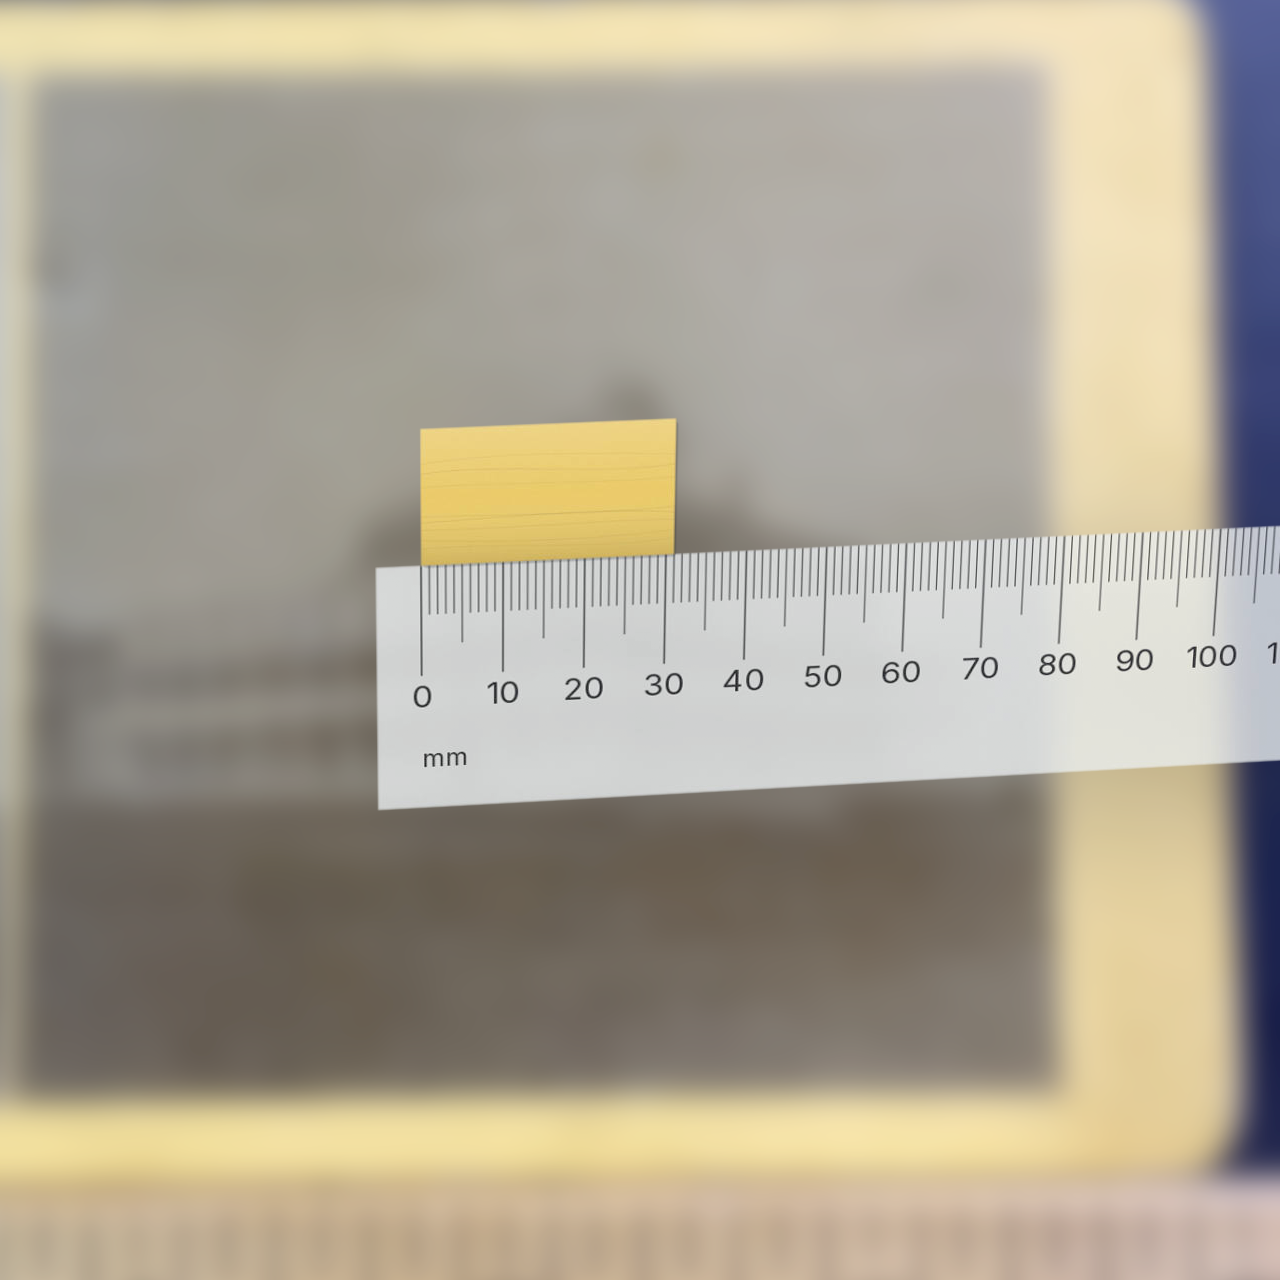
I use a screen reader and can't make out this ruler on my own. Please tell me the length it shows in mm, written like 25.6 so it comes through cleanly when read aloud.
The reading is 31
